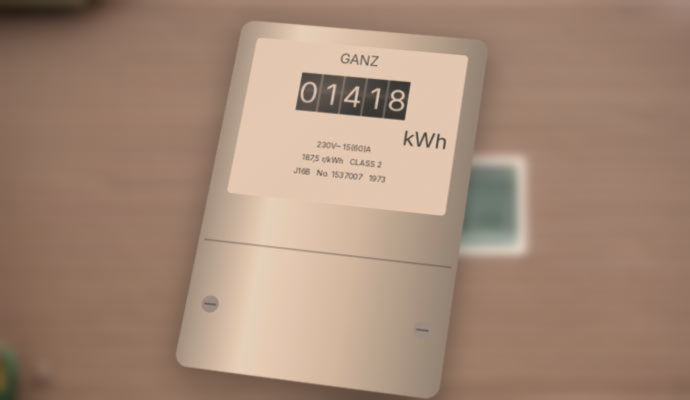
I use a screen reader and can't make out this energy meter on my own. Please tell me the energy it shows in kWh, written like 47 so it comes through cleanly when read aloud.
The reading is 1418
